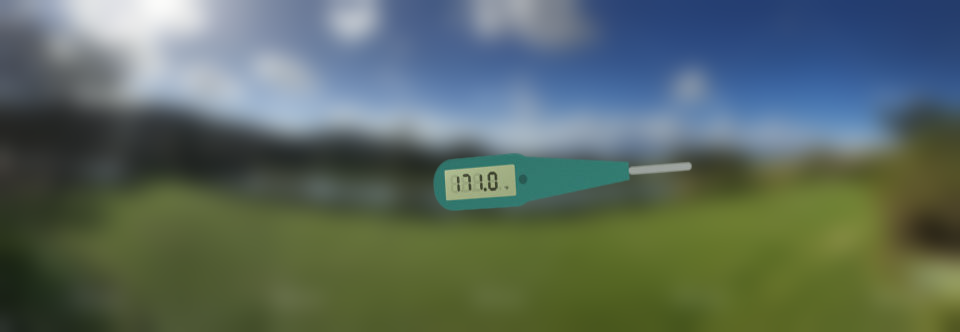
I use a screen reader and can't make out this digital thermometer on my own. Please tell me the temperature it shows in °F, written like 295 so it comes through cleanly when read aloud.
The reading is 171.0
